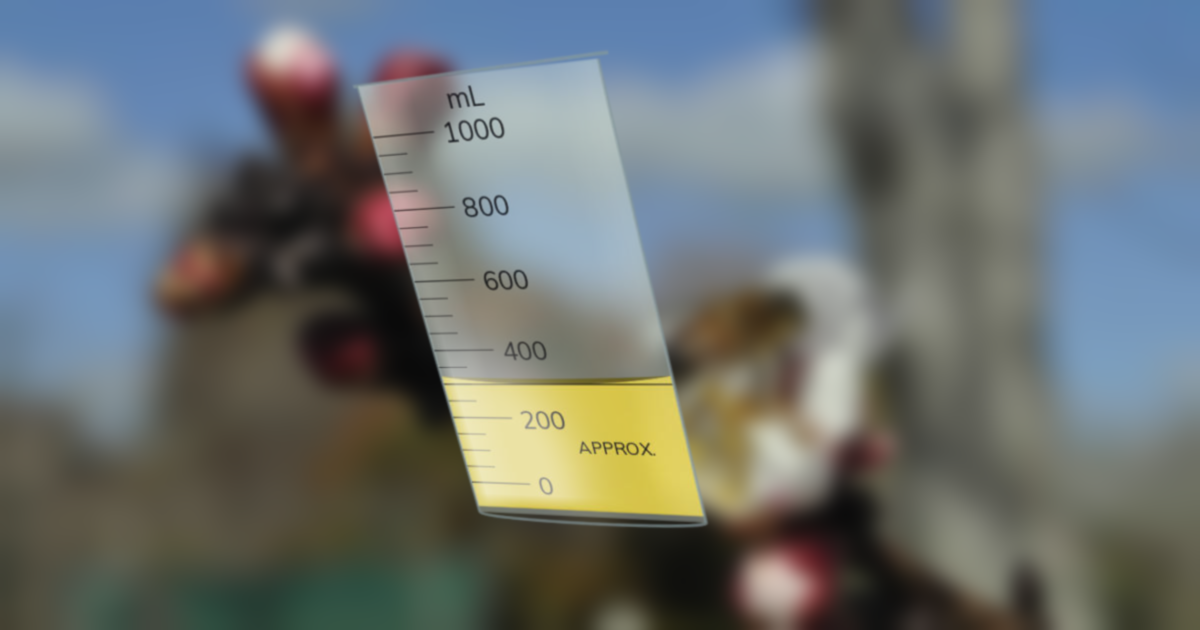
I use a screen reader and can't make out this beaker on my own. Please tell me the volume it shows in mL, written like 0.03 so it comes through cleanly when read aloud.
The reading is 300
